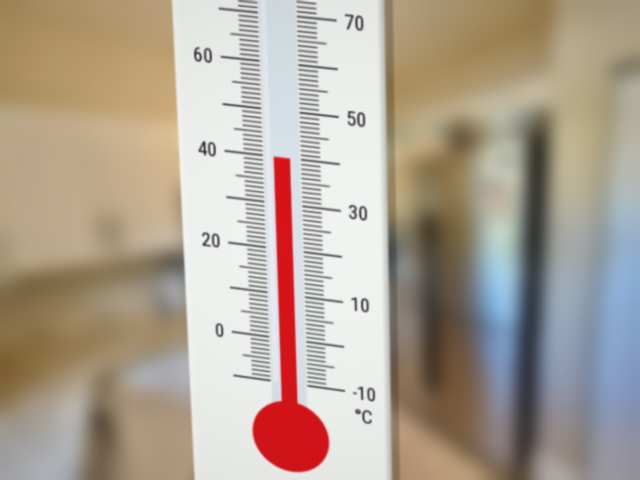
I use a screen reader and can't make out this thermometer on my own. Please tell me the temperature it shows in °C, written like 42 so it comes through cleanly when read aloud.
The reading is 40
